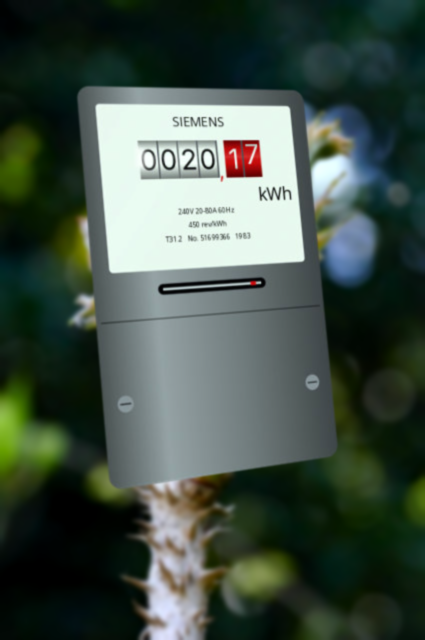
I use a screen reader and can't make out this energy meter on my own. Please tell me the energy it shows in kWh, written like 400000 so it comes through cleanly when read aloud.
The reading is 20.17
